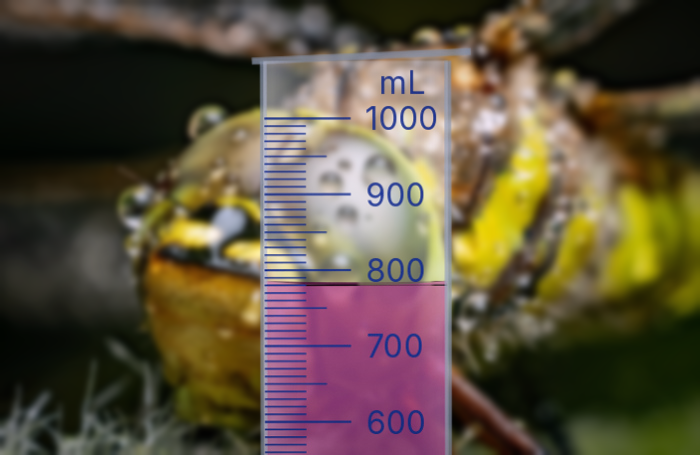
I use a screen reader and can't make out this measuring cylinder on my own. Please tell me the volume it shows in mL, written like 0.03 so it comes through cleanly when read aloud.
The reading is 780
